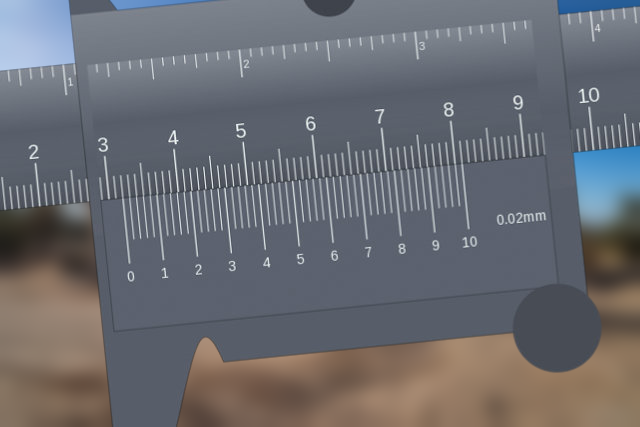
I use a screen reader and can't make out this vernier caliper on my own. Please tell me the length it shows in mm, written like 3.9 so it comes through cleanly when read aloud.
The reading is 32.0
